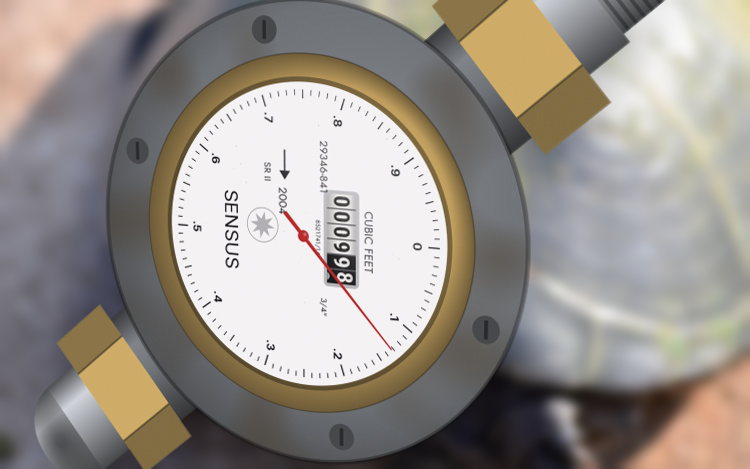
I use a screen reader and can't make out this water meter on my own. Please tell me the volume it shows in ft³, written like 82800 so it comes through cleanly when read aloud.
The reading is 998.13
